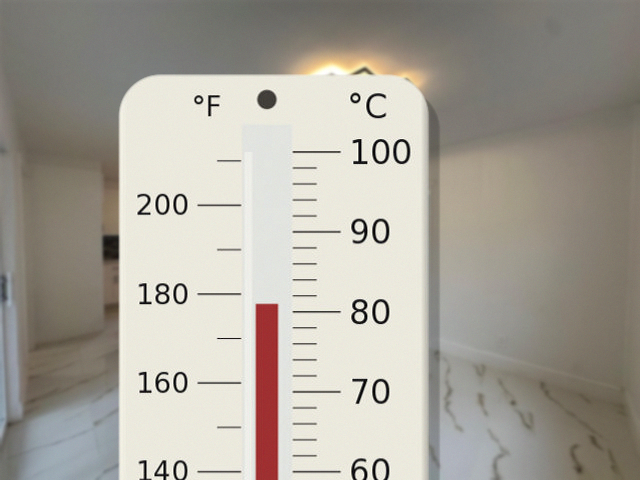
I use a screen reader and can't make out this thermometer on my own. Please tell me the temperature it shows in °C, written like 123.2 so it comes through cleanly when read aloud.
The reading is 81
